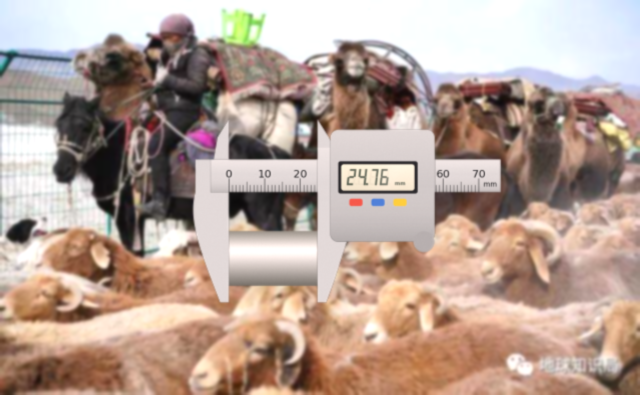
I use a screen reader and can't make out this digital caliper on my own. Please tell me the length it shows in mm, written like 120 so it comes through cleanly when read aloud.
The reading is 24.76
